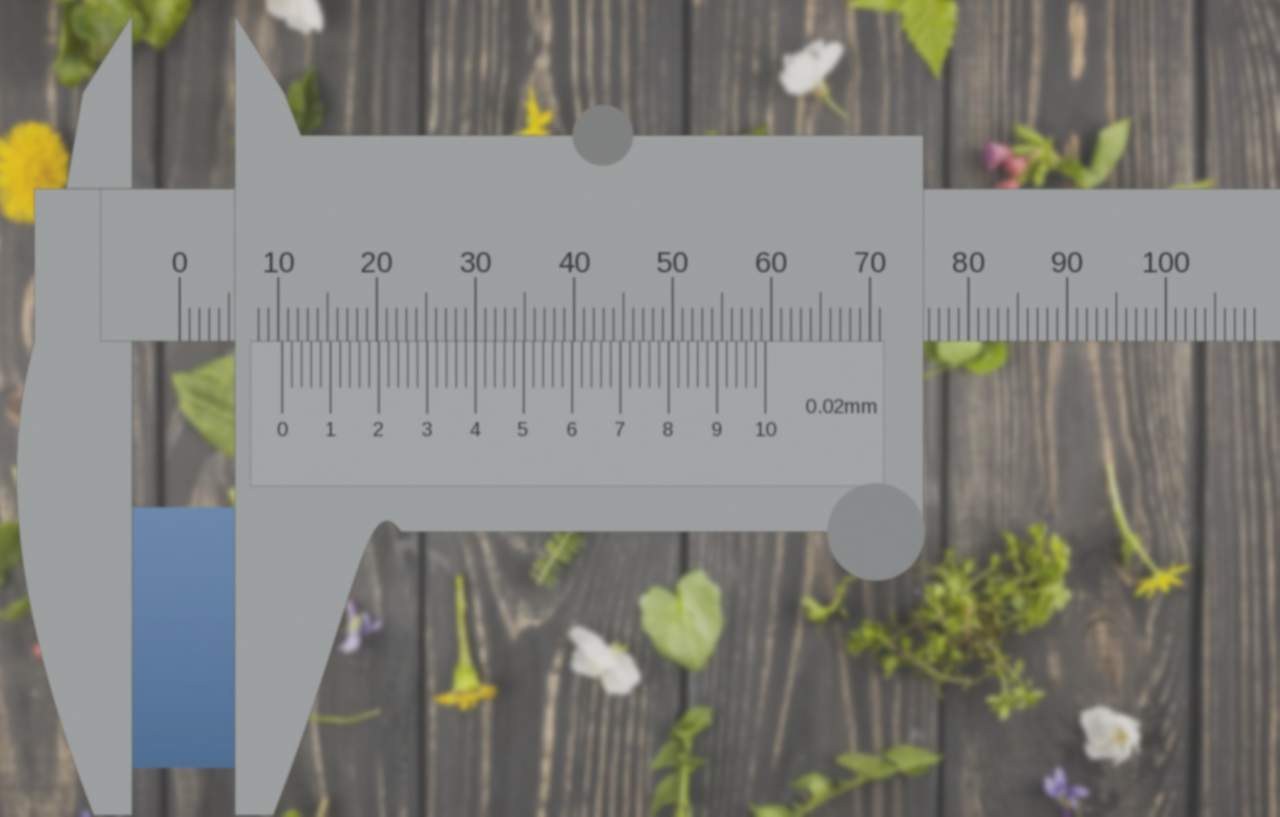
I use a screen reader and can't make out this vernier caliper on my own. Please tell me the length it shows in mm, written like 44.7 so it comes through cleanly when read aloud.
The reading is 10.4
